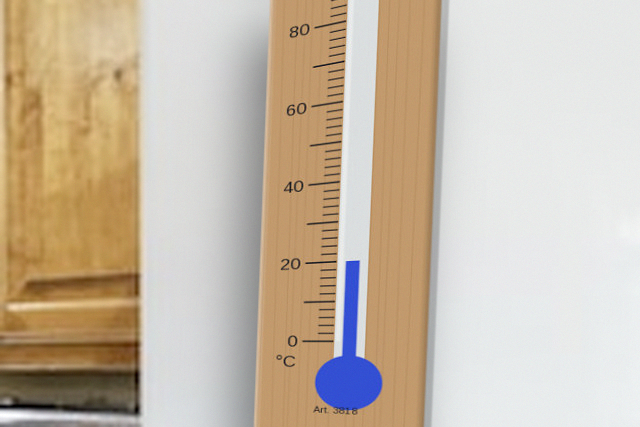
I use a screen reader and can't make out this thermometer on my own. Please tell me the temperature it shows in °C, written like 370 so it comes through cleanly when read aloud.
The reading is 20
